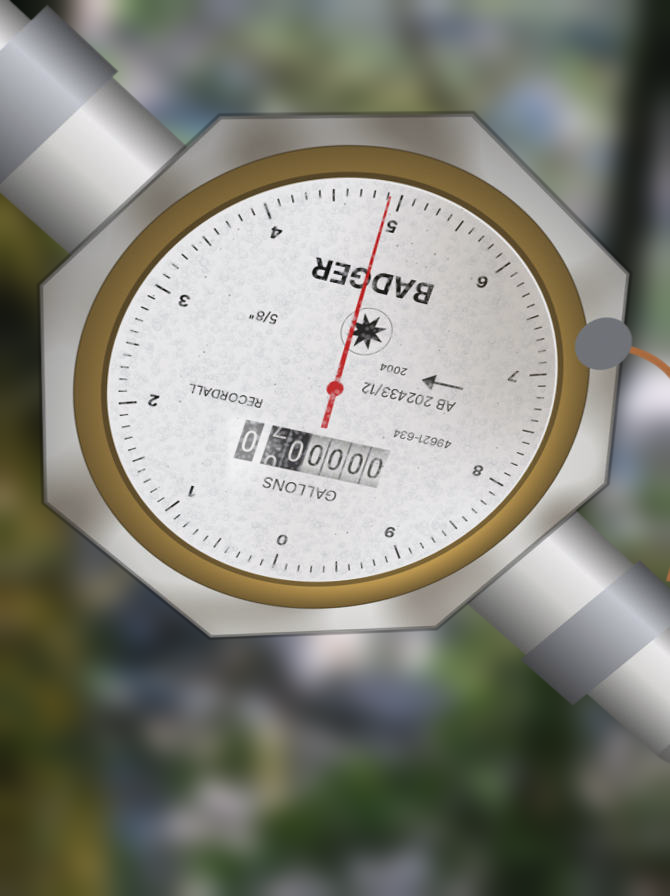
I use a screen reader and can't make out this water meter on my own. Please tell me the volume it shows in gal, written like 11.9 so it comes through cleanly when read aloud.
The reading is 64.9
